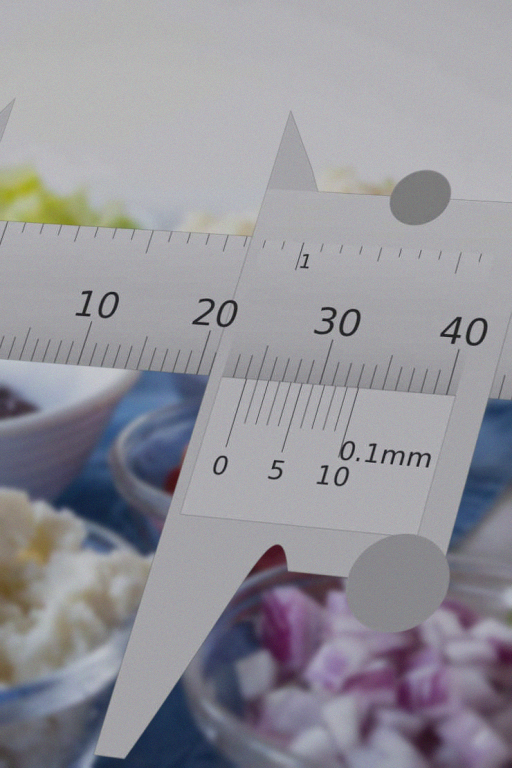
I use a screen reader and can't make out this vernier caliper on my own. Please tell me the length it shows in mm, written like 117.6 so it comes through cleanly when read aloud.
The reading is 24.1
